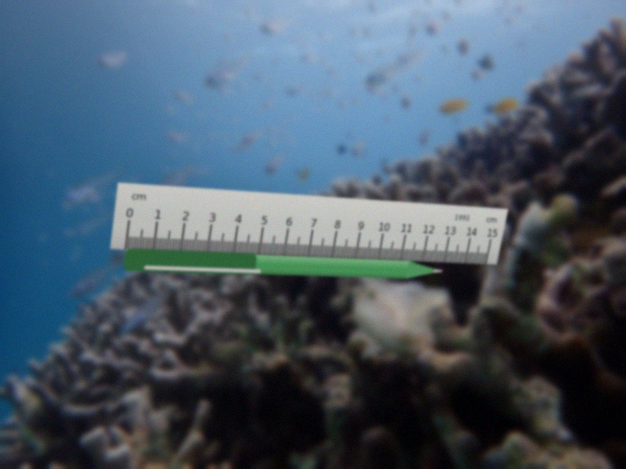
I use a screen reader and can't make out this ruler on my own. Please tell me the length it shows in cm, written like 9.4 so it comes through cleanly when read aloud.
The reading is 13
